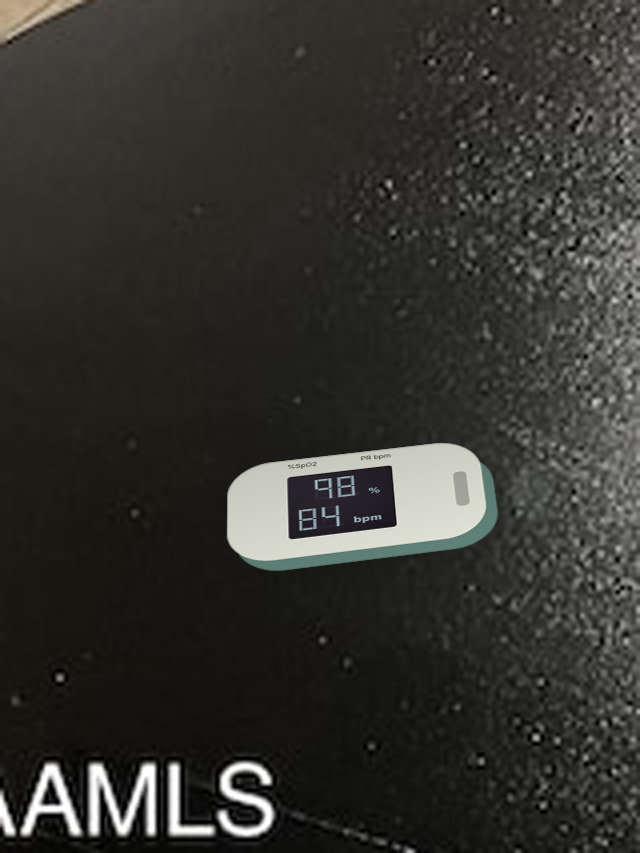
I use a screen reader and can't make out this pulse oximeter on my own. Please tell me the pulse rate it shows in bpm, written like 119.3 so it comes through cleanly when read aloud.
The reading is 84
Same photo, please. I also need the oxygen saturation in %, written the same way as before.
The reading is 98
